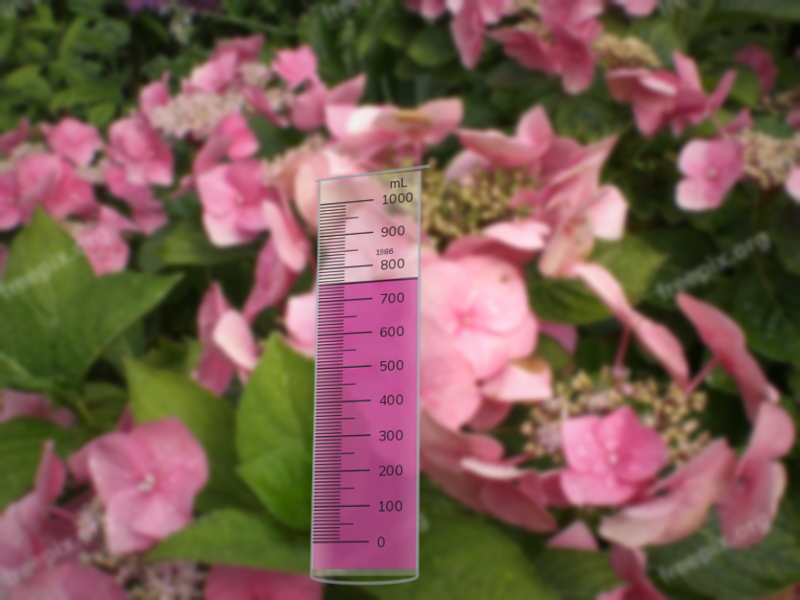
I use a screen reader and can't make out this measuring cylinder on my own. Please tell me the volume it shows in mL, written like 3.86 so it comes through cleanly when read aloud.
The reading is 750
